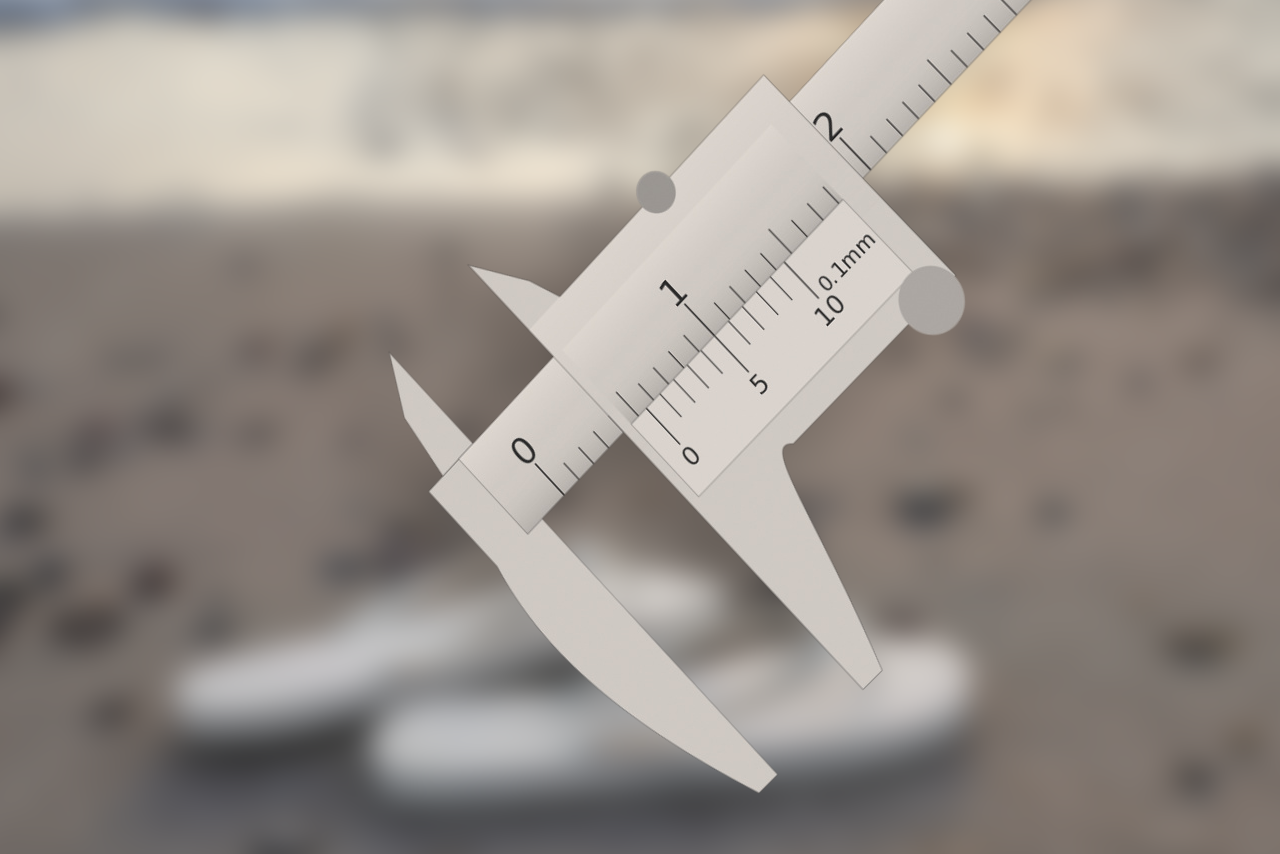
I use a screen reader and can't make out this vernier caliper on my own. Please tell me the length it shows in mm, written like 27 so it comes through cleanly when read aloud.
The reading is 5.5
